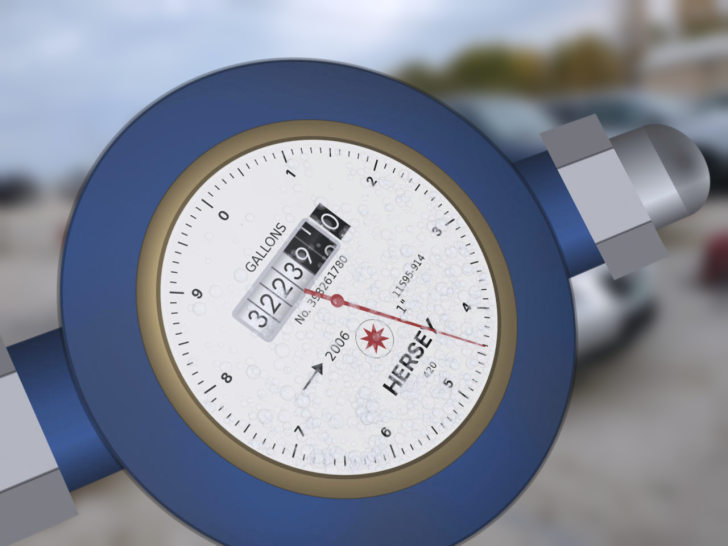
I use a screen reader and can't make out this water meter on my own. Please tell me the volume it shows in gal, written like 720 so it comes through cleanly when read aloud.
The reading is 3223914.4
